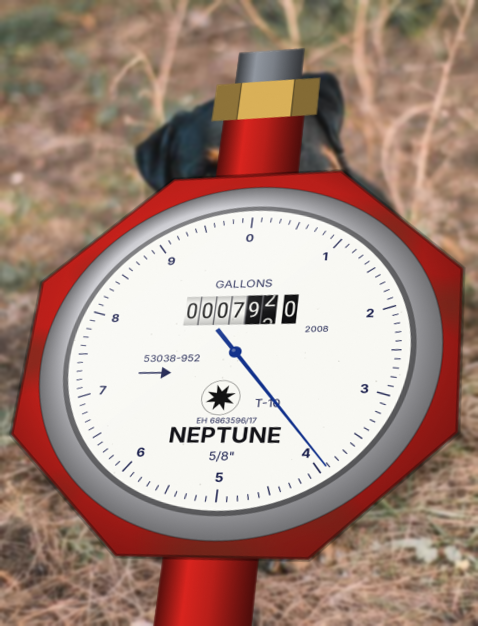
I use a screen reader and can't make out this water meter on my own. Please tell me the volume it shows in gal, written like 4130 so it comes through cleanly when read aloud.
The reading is 7923.9
